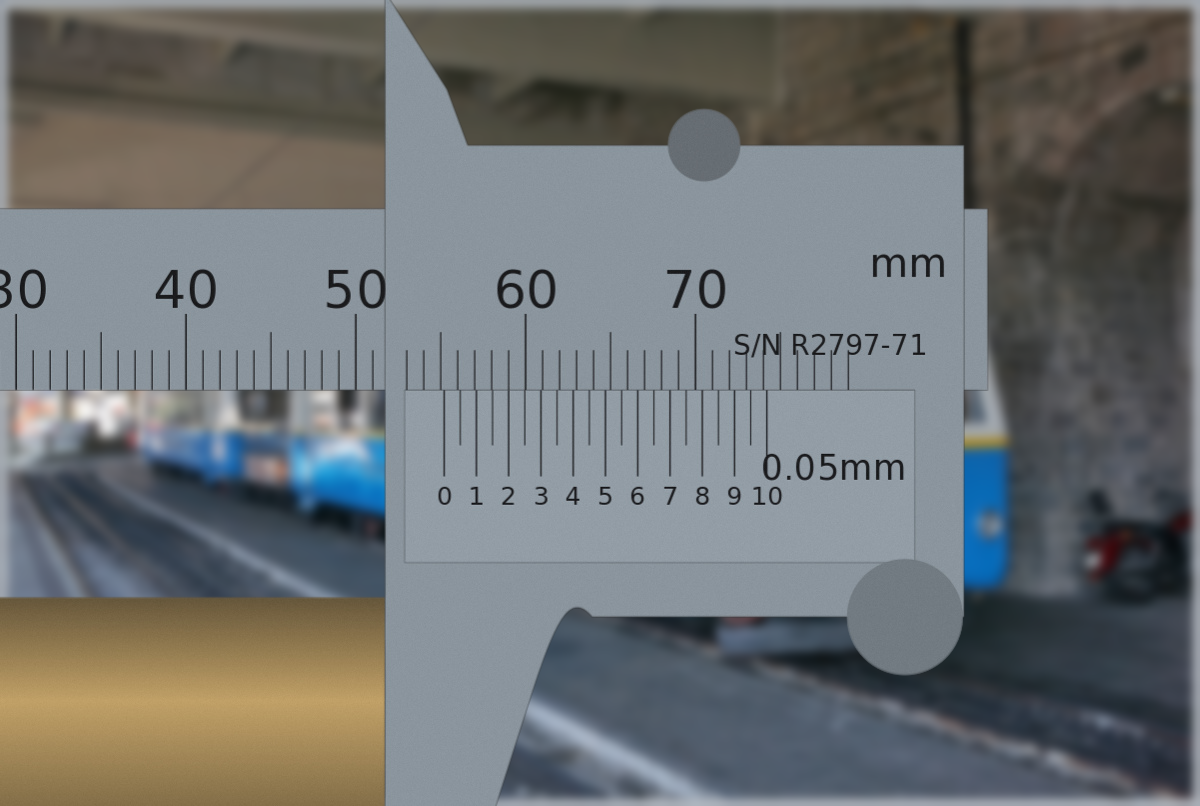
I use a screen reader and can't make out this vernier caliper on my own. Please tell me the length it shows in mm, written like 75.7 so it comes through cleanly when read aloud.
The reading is 55.2
